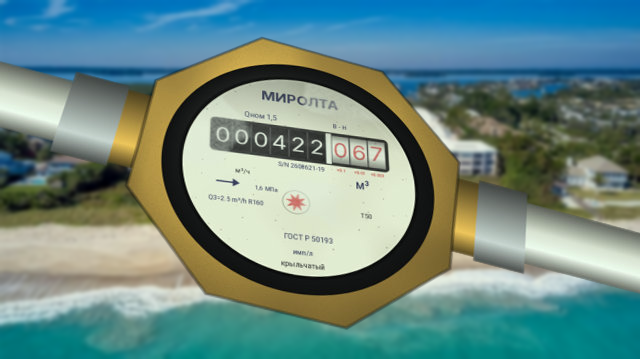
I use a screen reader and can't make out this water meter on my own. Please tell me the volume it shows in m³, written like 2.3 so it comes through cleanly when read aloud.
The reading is 422.067
